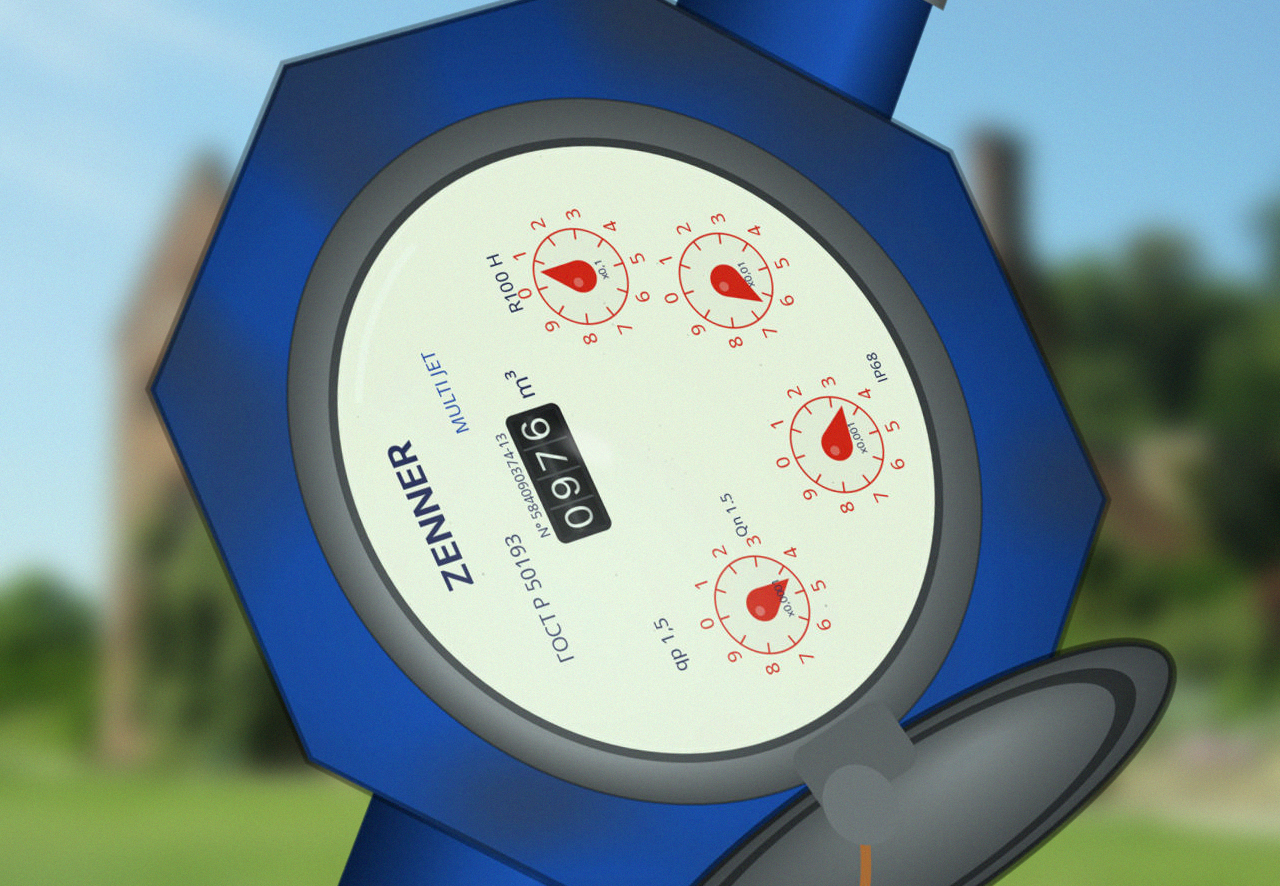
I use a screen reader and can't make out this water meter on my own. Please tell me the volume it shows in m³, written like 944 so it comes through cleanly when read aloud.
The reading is 976.0634
